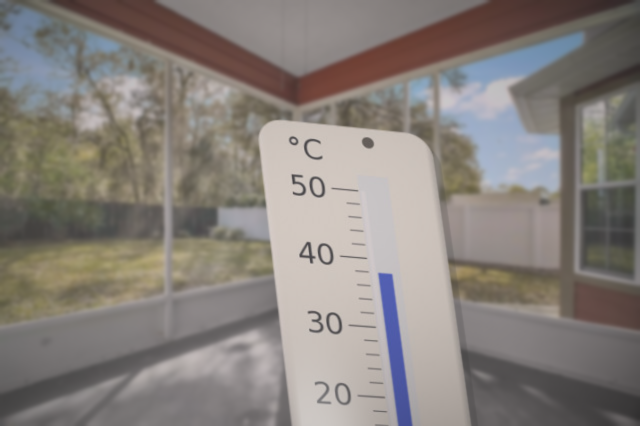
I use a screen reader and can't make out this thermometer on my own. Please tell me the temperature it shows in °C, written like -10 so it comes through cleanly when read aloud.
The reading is 38
